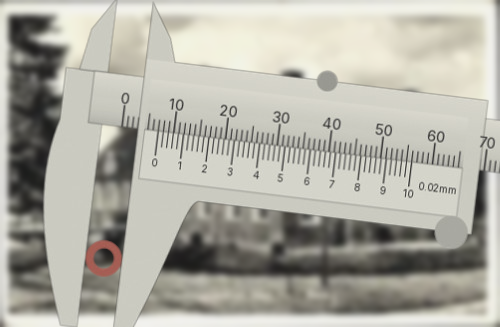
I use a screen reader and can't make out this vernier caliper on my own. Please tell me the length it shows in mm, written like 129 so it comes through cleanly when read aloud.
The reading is 7.0
